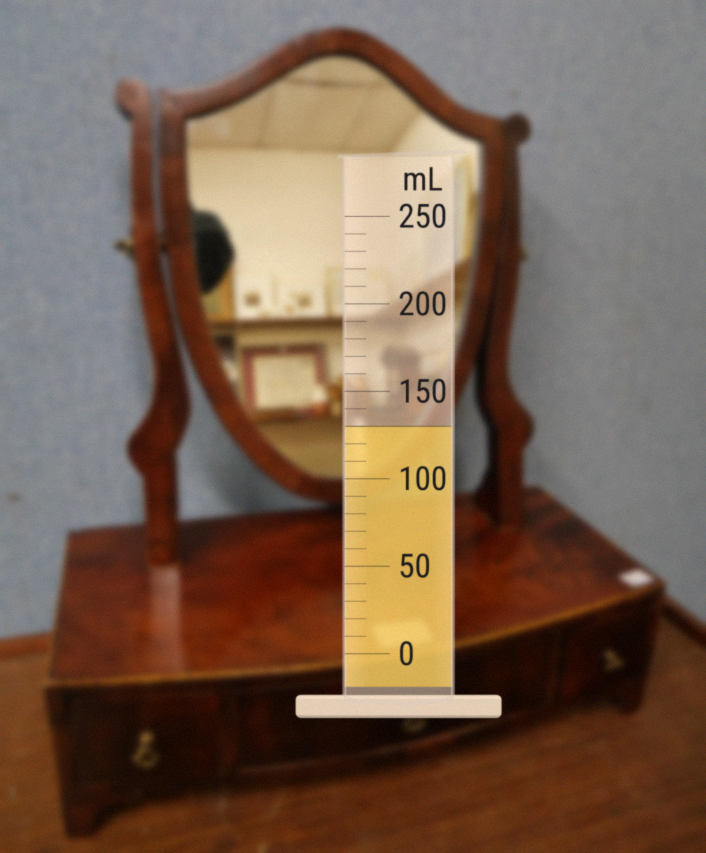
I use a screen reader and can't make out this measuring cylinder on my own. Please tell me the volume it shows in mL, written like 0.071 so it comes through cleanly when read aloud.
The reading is 130
